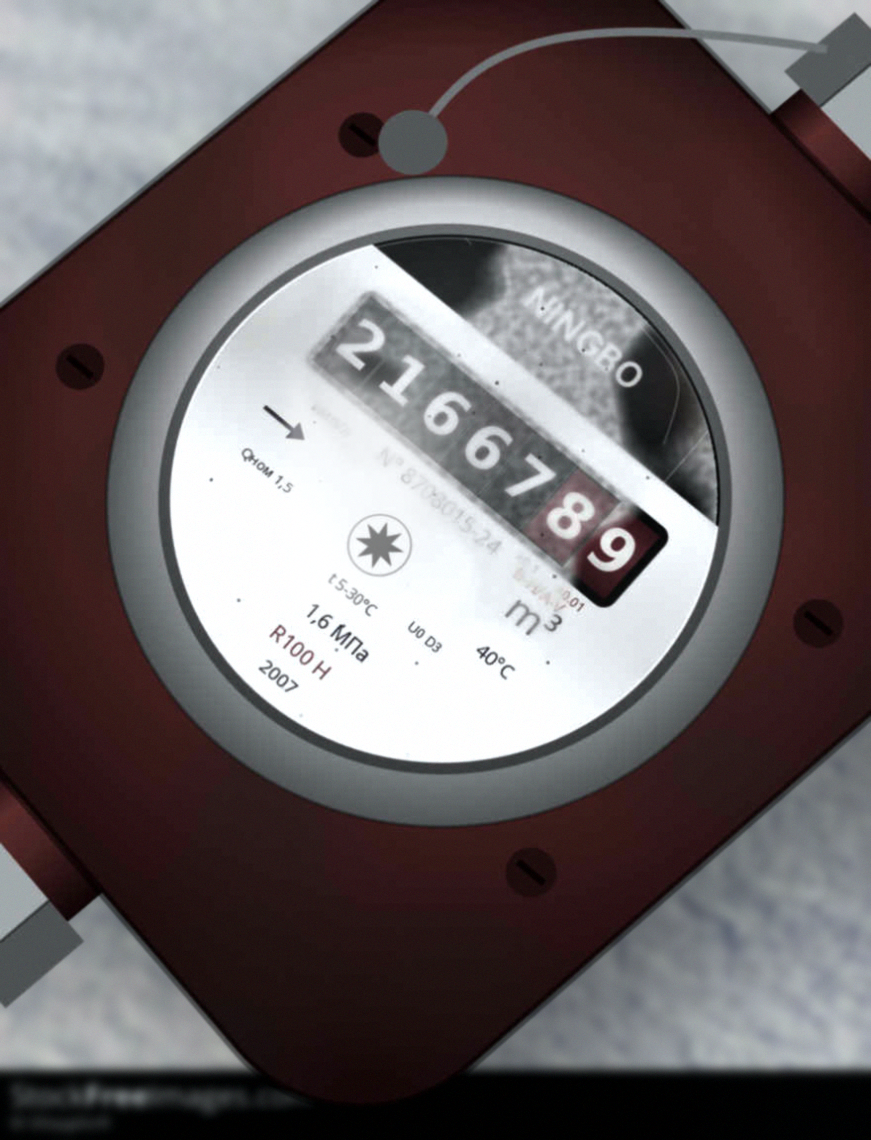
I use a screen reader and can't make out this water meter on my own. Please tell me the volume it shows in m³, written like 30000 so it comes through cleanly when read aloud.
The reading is 21667.89
